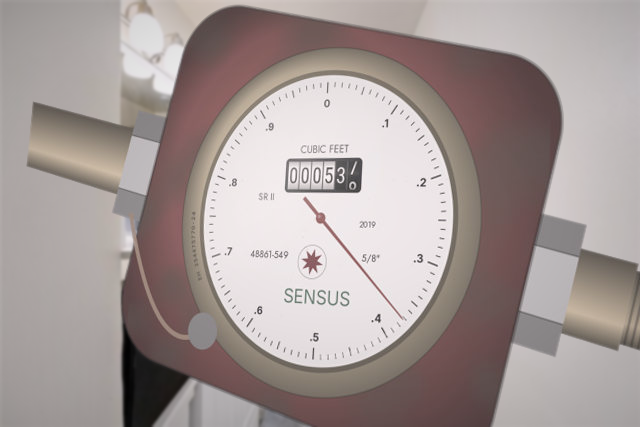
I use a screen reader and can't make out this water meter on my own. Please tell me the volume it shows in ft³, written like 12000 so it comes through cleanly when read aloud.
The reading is 537.37
